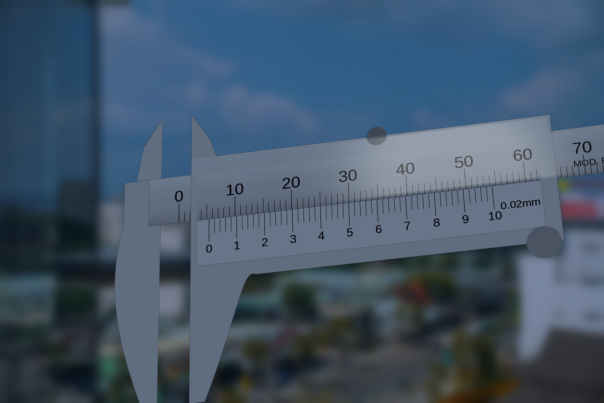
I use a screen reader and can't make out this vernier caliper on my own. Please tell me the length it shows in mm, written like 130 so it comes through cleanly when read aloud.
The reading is 5.4
